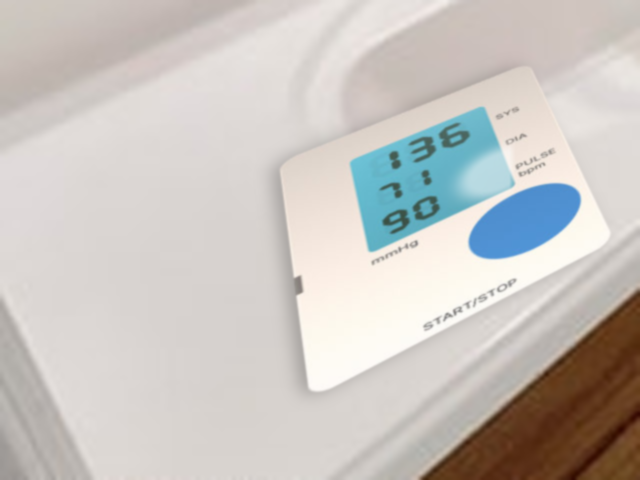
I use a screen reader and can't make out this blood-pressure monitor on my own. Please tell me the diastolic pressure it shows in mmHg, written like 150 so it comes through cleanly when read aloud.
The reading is 71
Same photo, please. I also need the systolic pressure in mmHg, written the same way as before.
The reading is 136
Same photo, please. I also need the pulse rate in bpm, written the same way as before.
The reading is 90
